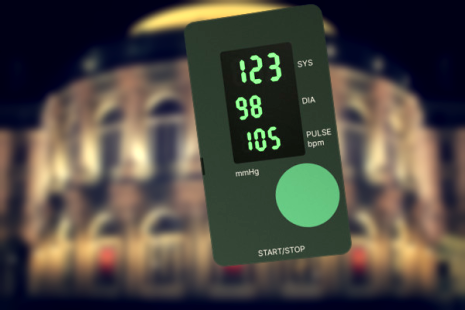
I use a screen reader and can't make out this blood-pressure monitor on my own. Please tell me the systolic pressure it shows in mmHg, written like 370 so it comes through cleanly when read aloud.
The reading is 123
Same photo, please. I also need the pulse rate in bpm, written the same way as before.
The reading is 105
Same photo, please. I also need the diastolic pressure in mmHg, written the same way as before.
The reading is 98
